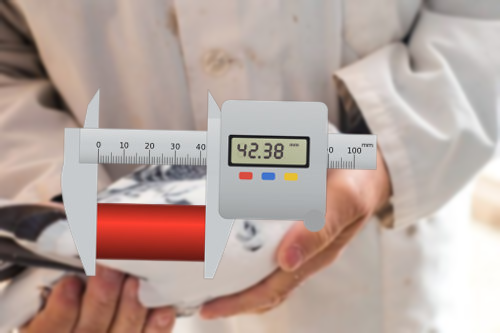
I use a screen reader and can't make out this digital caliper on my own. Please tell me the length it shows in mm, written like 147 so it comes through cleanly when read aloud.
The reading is 42.38
